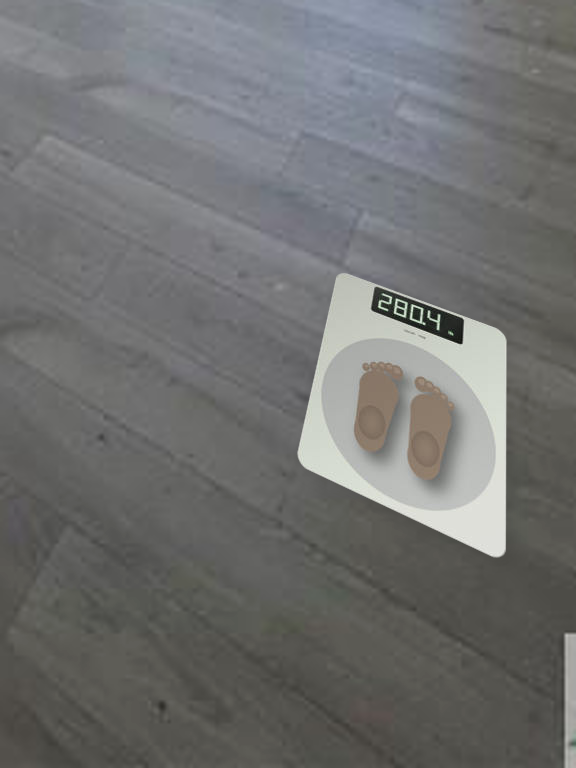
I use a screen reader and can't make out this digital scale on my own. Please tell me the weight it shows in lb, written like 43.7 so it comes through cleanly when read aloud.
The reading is 280.4
